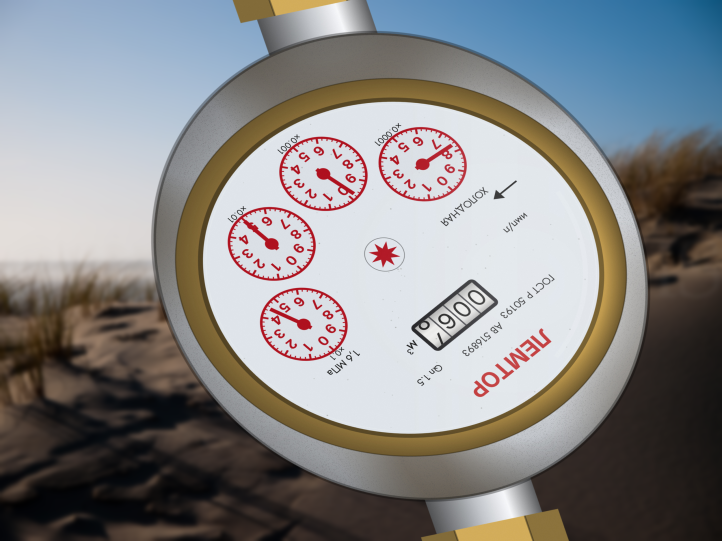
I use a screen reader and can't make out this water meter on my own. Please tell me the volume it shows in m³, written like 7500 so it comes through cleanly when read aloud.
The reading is 67.4497
